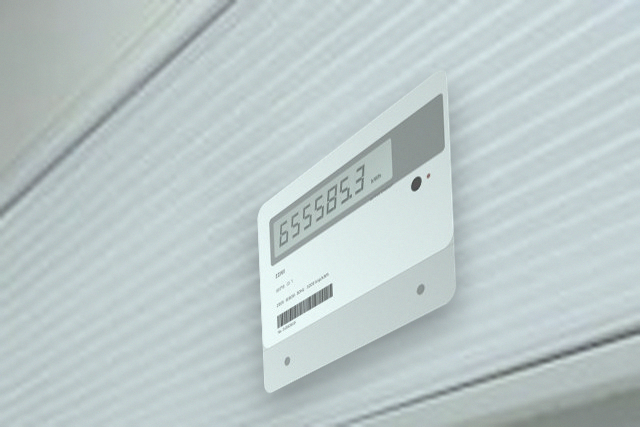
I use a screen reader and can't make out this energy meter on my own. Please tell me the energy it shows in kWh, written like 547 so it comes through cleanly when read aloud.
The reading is 655585.3
